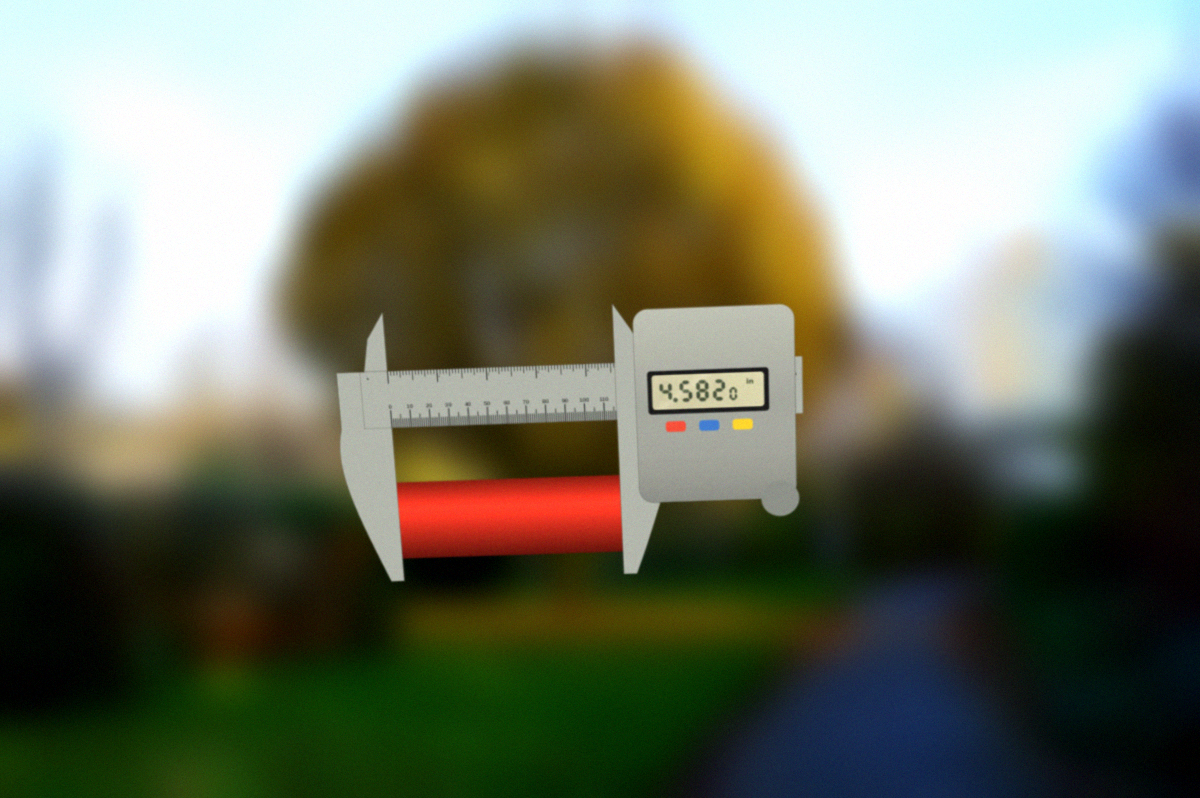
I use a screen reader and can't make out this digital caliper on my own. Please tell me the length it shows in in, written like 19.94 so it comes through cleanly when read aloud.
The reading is 4.5820
